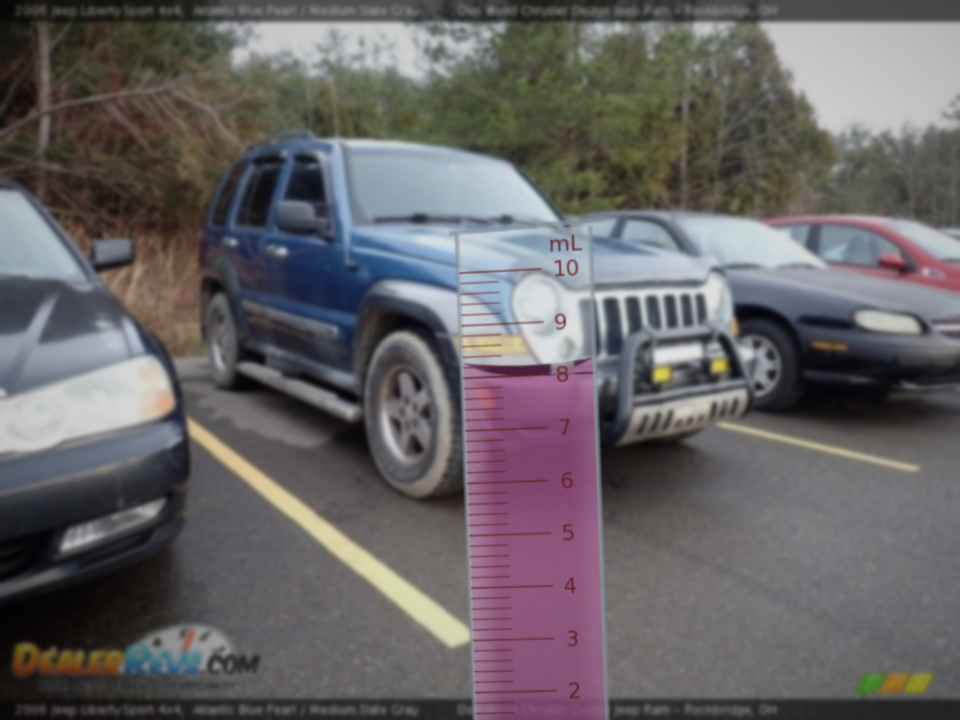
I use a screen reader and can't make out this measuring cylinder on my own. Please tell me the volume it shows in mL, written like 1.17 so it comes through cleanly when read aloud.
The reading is 8
